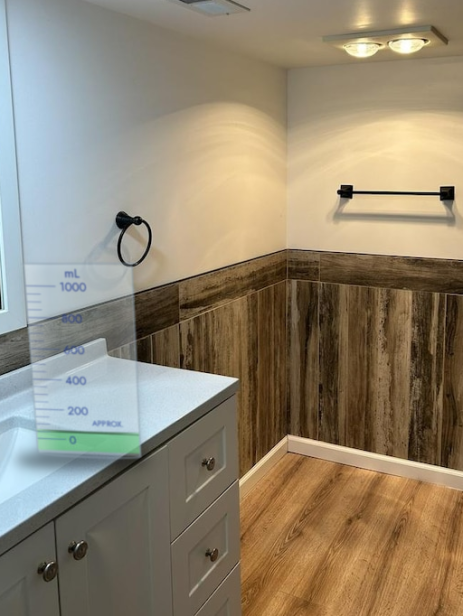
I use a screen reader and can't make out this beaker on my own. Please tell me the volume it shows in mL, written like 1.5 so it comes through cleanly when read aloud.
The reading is 50
